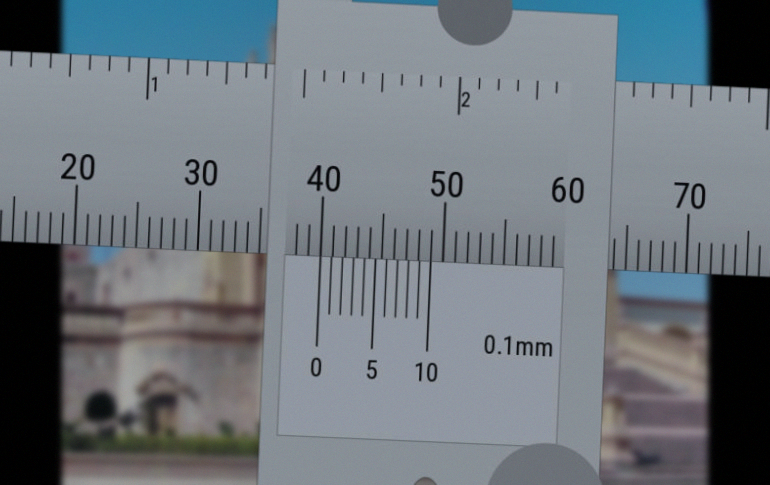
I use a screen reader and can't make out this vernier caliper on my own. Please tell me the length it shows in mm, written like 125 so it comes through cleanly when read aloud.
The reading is 40.0
